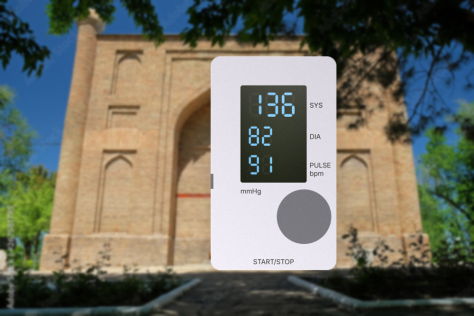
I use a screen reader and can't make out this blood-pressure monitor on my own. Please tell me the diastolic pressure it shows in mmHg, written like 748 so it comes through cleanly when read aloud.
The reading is 82
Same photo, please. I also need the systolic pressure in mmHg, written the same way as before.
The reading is 136
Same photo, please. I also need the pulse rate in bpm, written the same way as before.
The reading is 91
